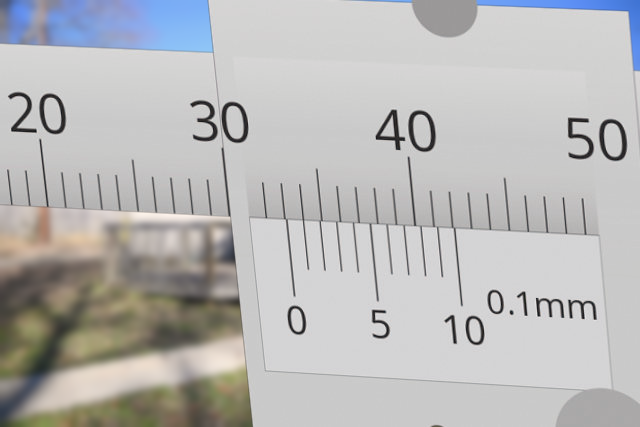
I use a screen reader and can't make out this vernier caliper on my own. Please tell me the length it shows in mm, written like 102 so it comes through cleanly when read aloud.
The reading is 33.1
